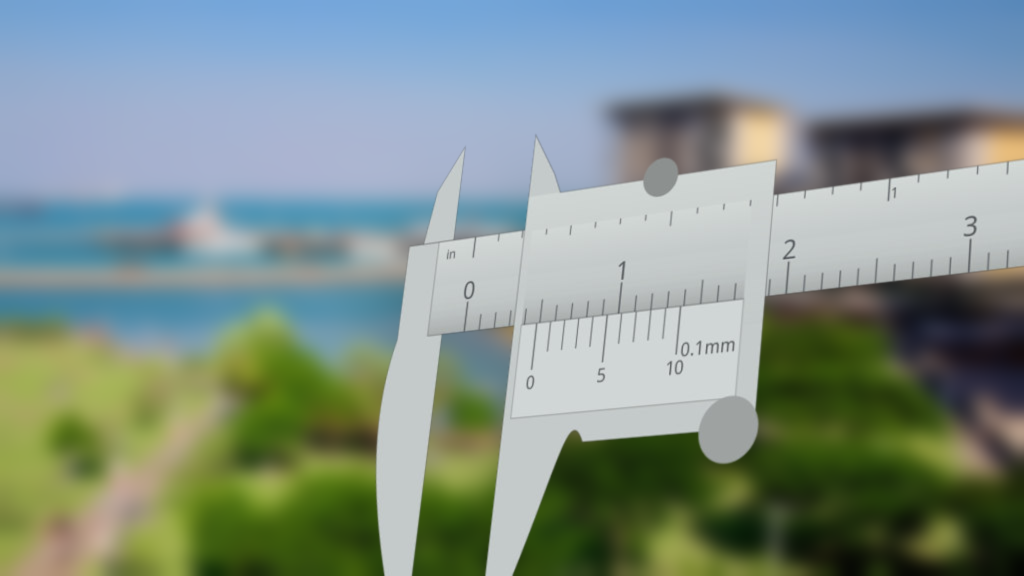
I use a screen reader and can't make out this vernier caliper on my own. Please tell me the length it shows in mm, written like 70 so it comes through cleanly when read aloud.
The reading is 4.8
